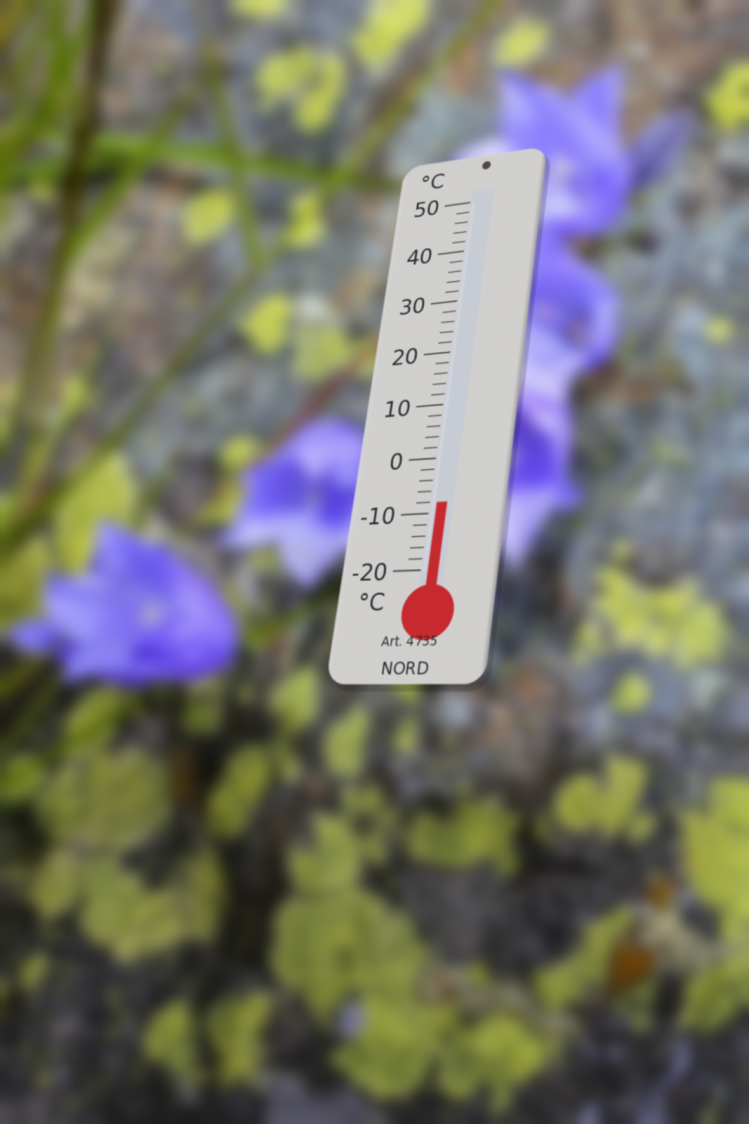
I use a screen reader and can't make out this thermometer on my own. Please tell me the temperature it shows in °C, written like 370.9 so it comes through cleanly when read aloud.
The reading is -8
